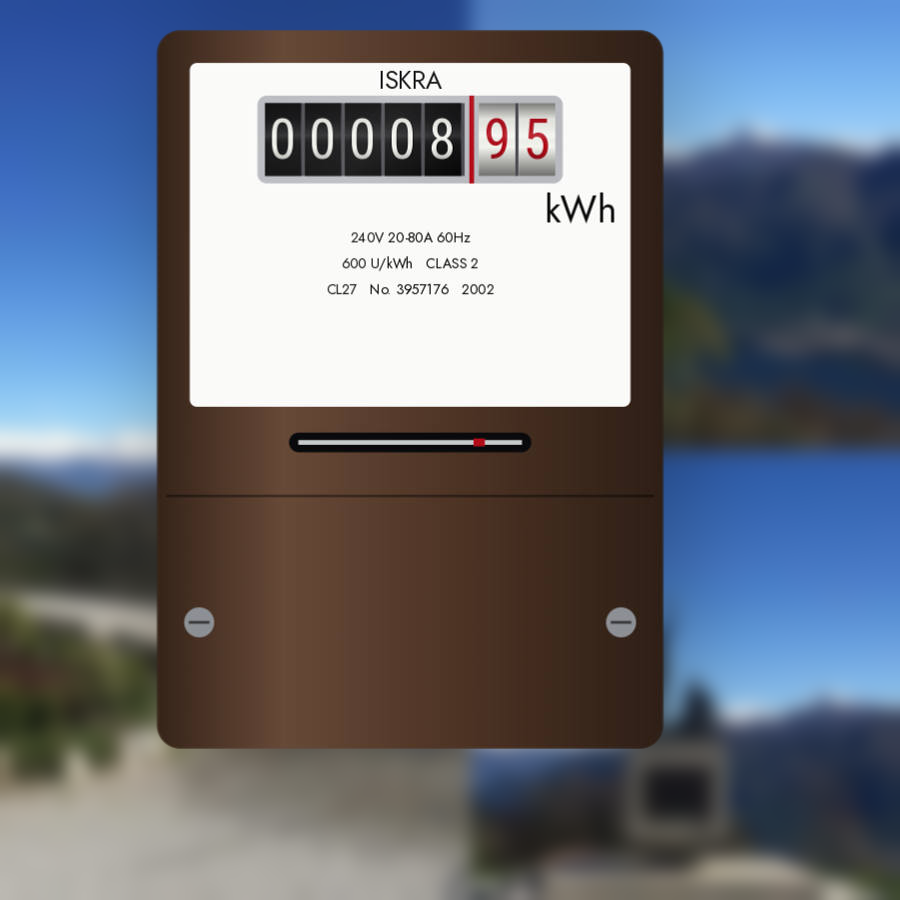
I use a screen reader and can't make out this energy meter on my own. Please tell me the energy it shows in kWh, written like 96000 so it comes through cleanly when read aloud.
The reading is 8.95
